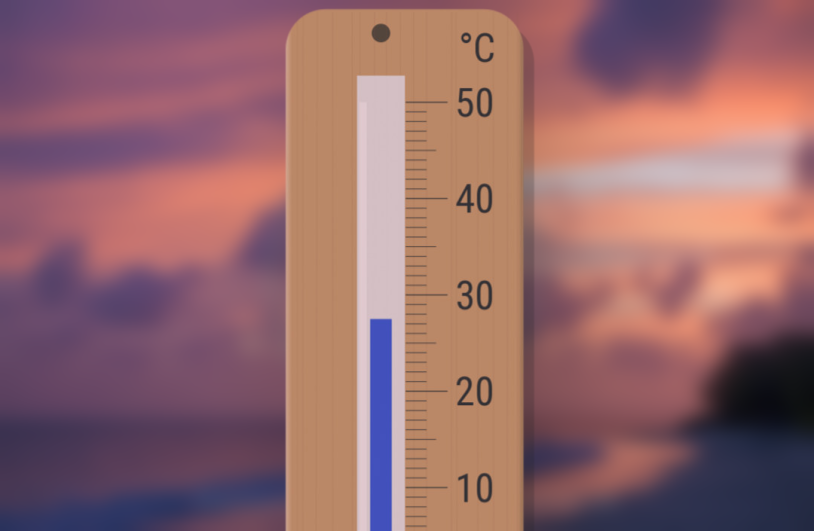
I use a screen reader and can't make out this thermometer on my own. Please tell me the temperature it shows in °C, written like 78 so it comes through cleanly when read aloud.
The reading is 27.5
